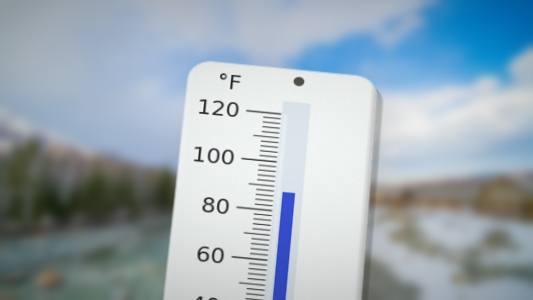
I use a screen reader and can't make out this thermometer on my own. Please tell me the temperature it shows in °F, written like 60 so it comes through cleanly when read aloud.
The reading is 88
